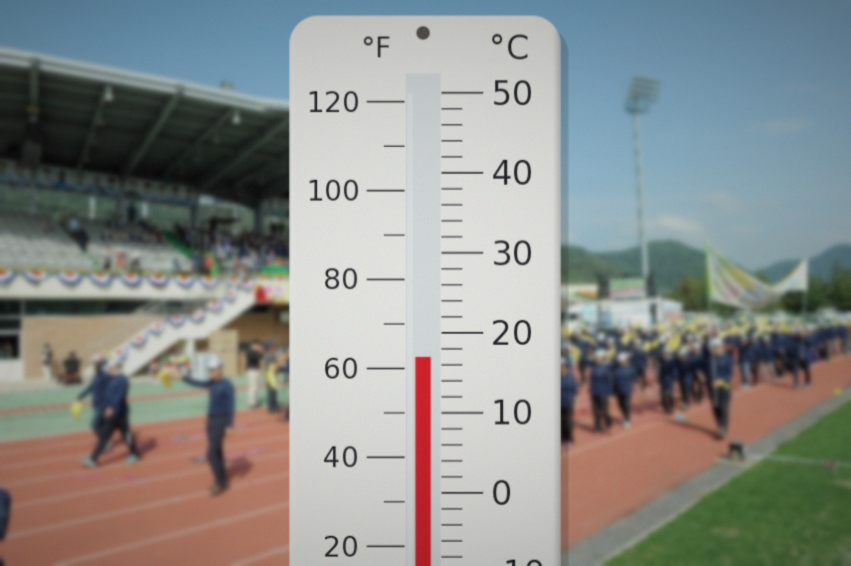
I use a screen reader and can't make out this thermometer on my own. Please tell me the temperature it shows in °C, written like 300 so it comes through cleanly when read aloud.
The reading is 17
